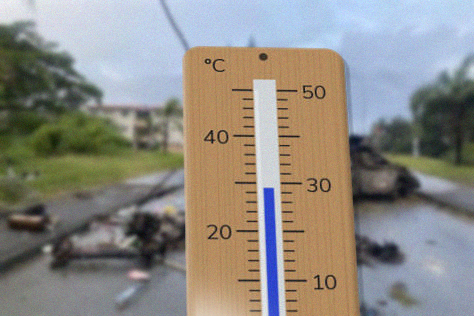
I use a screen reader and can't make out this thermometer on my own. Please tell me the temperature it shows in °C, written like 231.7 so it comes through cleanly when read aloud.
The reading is 29
